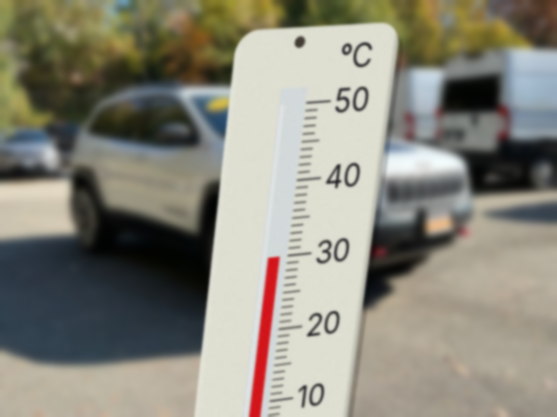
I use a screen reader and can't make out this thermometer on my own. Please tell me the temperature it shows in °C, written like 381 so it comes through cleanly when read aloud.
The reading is 30
